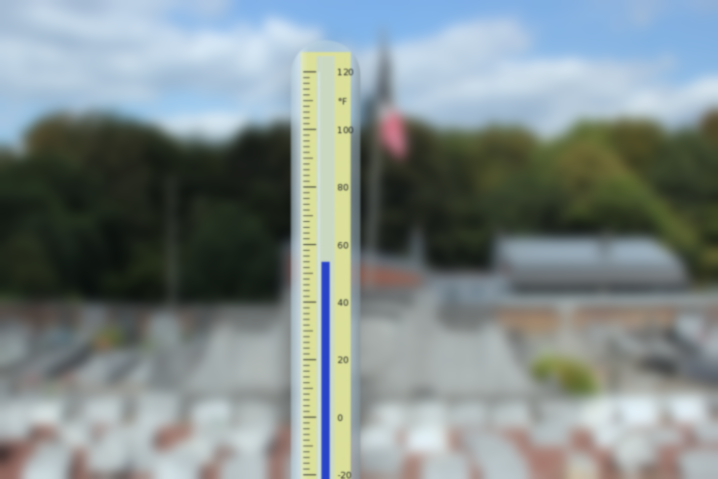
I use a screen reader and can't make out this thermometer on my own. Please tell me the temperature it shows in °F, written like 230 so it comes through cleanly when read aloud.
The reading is 54
